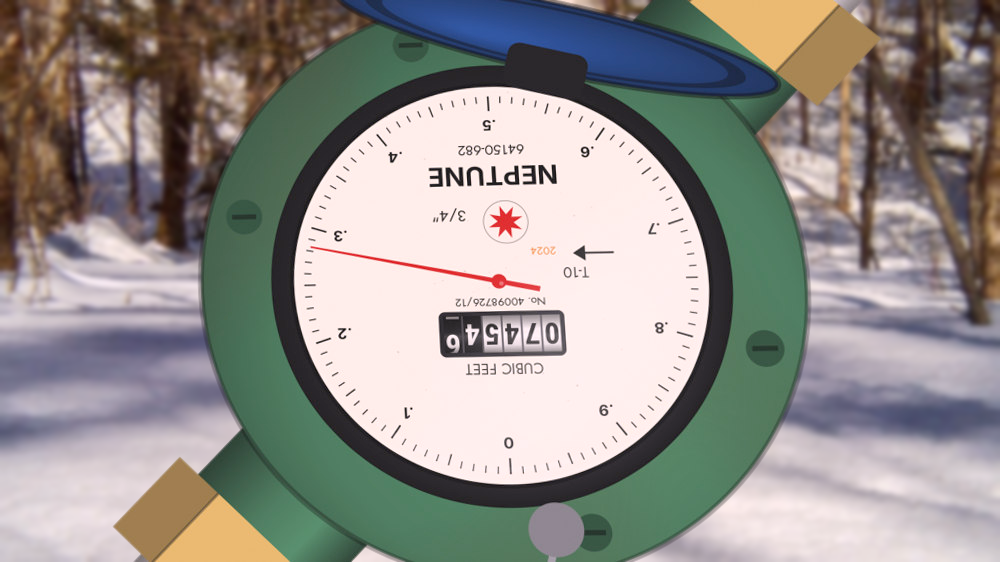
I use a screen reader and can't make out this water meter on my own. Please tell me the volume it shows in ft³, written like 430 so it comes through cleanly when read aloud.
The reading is 74546.28
